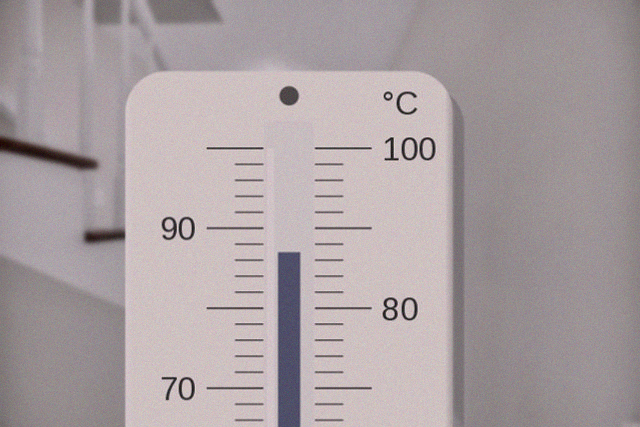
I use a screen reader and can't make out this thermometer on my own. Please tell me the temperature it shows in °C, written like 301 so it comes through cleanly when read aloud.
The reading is 87
